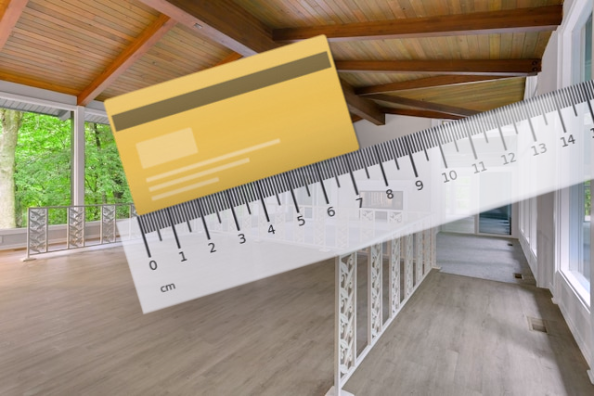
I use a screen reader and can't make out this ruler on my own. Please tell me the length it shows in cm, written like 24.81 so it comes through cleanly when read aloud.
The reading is 7.5
